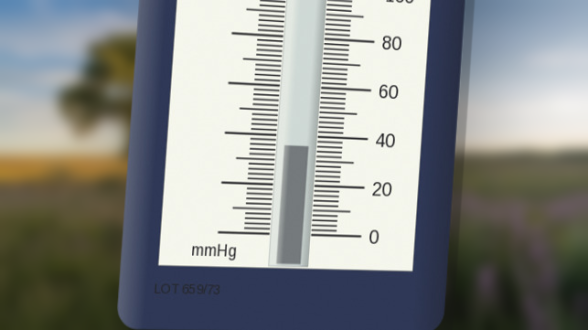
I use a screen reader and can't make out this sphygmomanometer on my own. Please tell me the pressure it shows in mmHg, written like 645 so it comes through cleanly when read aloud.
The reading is 36
